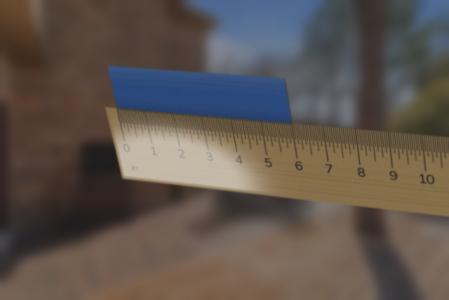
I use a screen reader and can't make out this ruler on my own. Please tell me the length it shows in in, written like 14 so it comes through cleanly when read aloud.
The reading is 6
